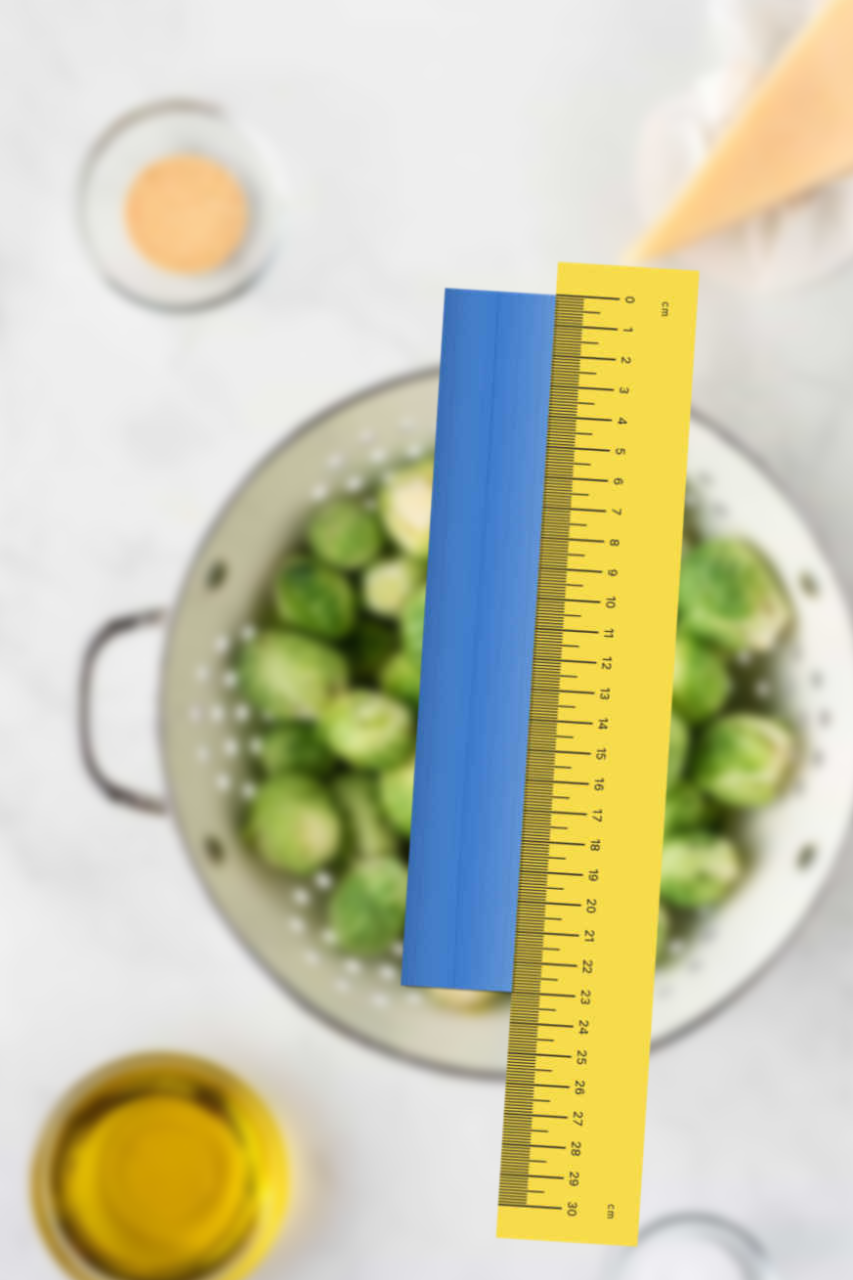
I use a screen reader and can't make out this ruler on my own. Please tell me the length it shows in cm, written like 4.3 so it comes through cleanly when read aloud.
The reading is 23
